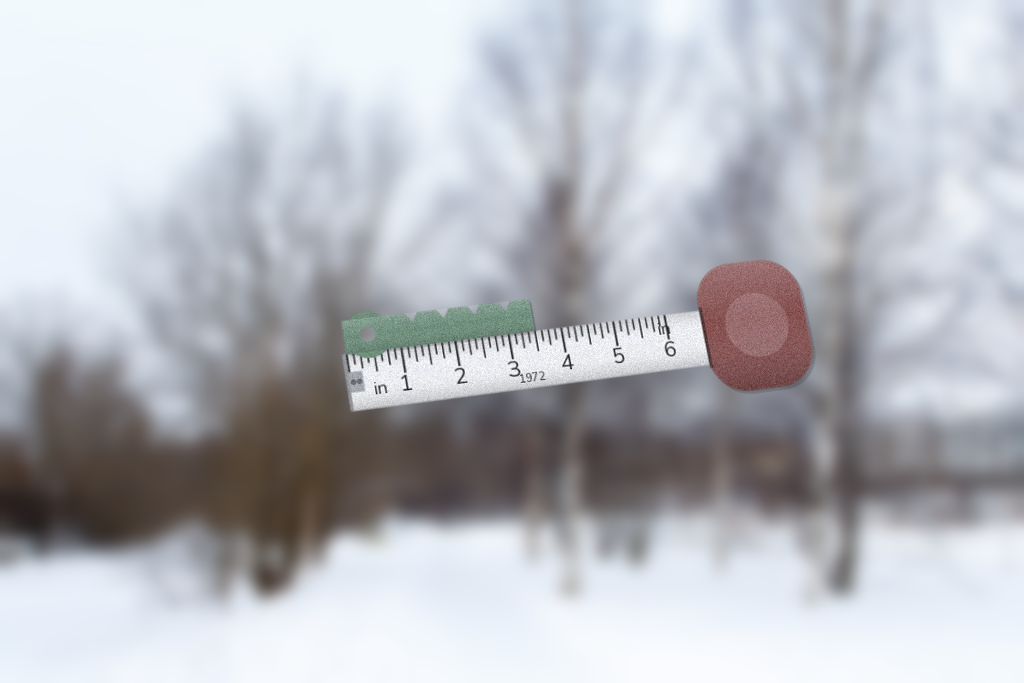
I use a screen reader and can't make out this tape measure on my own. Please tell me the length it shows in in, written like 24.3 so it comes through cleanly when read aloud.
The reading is 3.5
